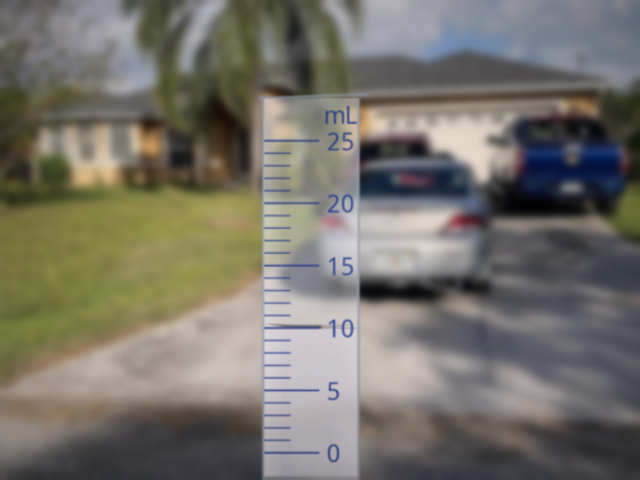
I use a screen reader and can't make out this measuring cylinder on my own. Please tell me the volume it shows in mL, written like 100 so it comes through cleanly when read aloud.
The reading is 10
